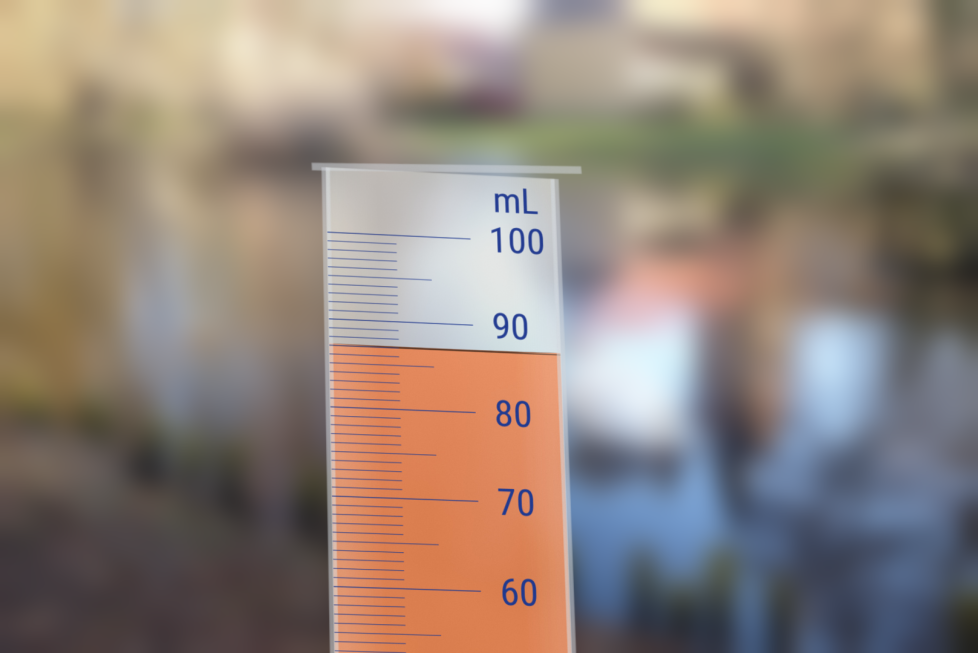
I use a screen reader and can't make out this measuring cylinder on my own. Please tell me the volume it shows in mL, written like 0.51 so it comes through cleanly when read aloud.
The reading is 87
